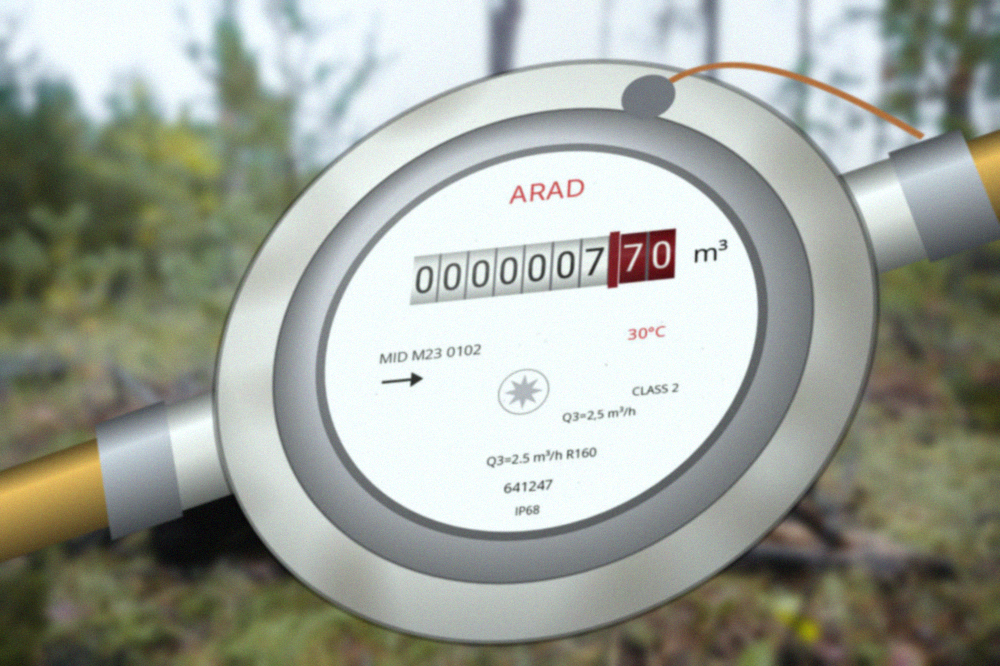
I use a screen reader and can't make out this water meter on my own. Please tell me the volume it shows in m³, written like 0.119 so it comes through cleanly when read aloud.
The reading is 7.70
